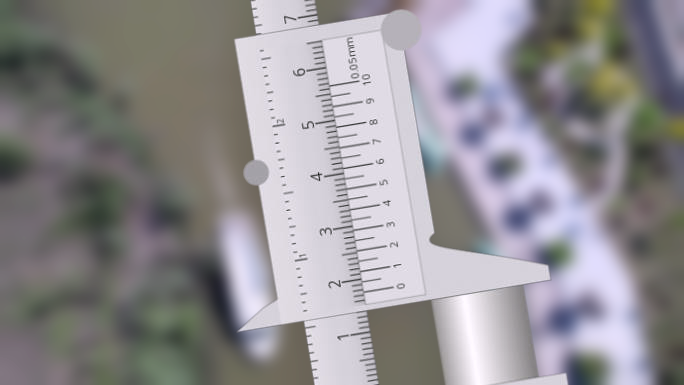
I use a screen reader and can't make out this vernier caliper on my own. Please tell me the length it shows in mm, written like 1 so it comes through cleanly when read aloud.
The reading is 17.5
